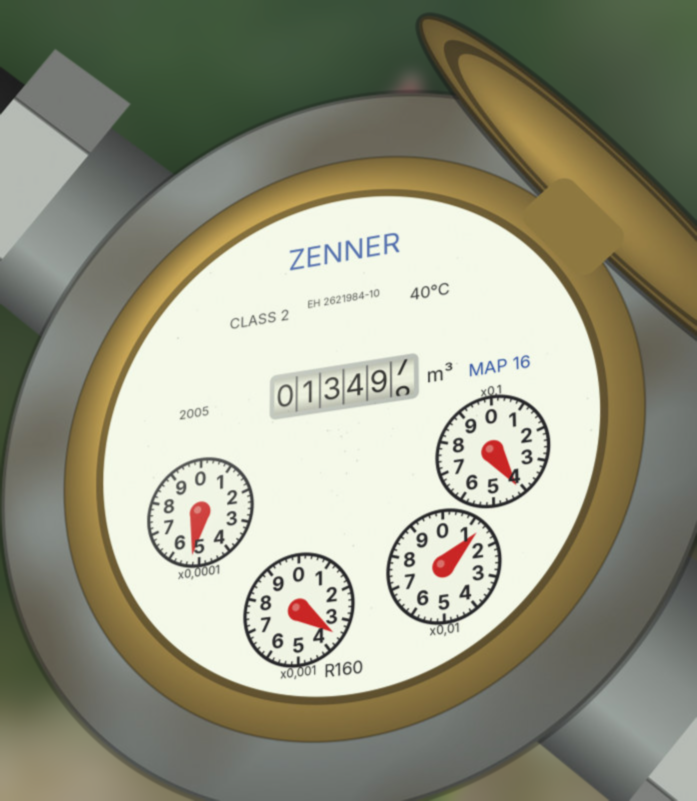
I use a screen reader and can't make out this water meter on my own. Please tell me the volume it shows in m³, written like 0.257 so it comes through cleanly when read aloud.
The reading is 13497.4135
